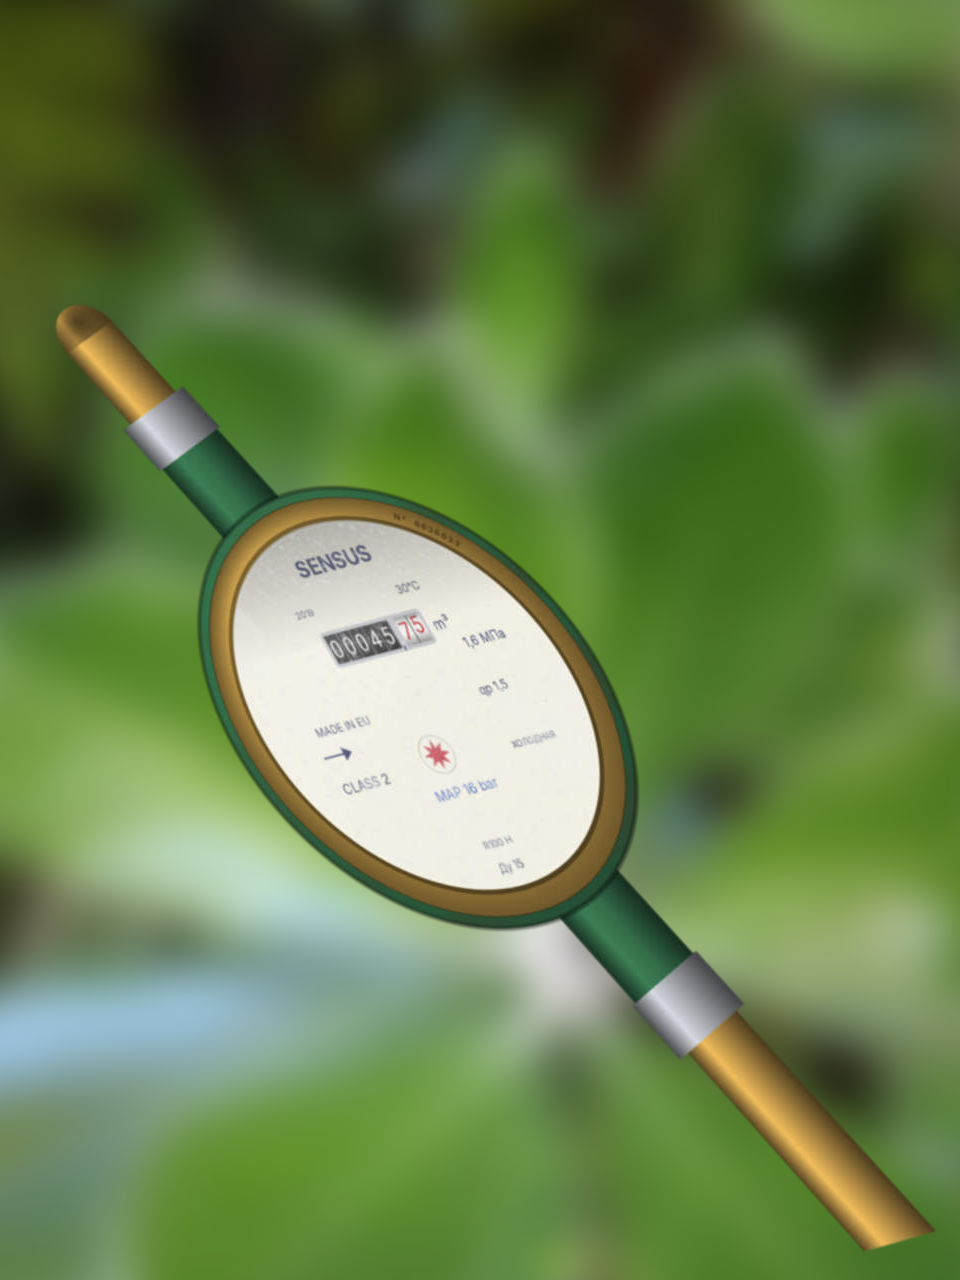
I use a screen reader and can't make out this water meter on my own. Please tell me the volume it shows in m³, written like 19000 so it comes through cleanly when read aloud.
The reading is 45.75
